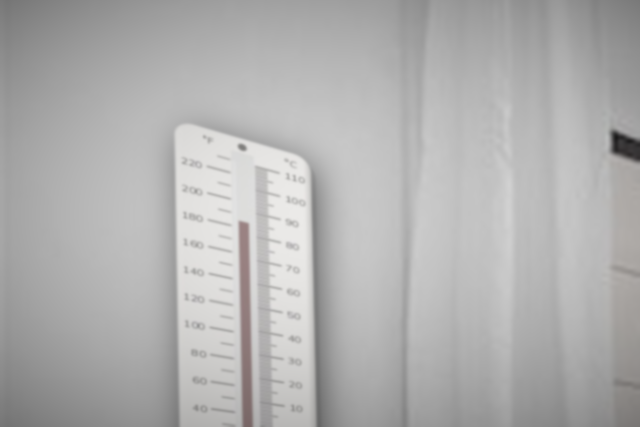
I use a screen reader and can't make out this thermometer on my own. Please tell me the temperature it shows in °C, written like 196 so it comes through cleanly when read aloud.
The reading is 85
